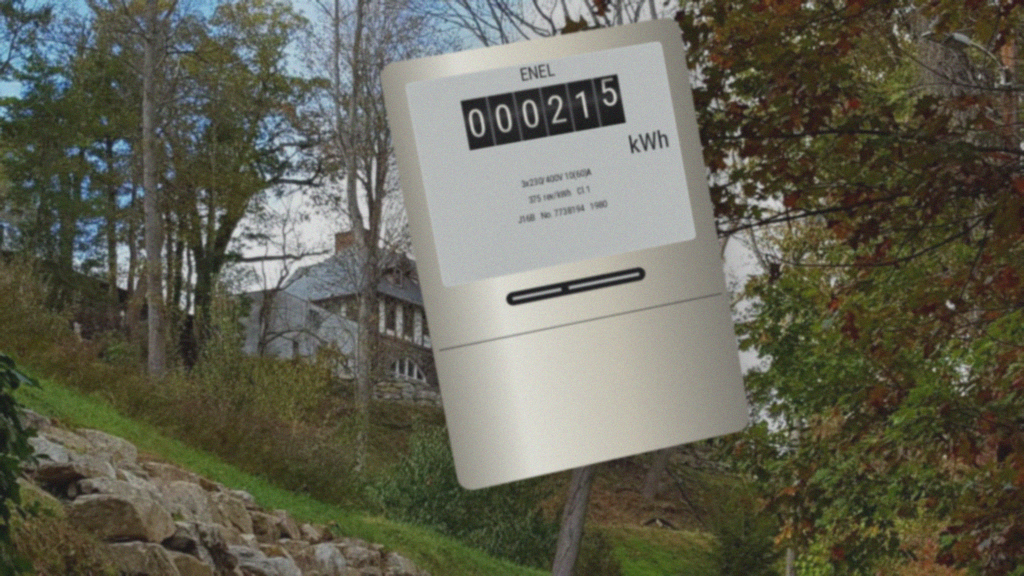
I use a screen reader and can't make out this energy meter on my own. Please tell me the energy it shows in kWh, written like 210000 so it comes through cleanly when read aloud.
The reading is 215
